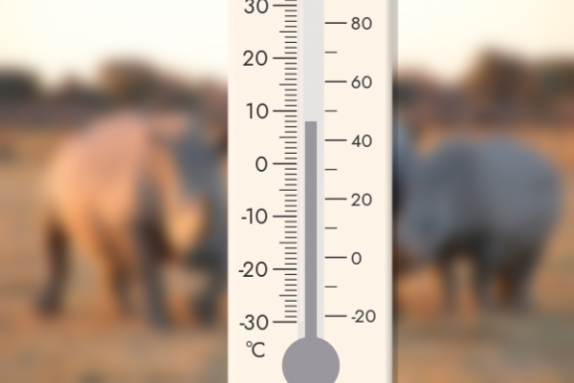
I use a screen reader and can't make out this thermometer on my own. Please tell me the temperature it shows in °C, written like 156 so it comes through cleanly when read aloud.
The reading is 8
